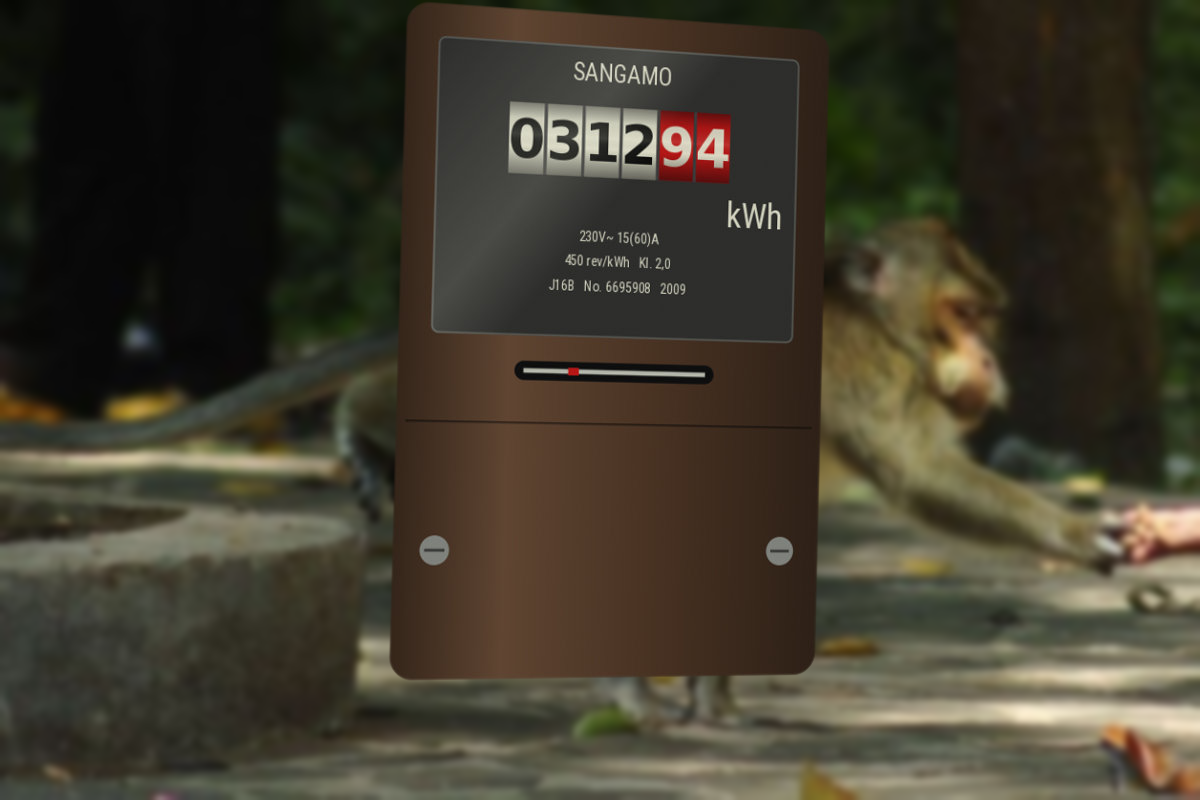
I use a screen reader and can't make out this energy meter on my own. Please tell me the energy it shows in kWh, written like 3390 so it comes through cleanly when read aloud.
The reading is 312.94
